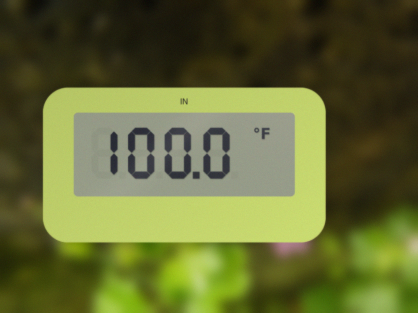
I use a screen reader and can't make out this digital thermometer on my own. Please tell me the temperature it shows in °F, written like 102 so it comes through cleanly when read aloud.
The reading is 100.0
